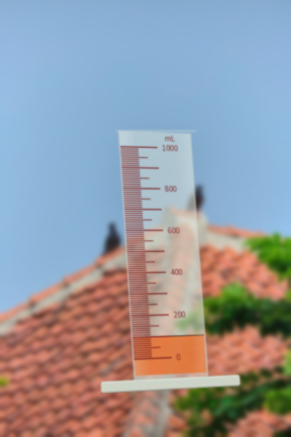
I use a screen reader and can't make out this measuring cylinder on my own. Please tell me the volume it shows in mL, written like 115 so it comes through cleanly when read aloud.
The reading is 100
